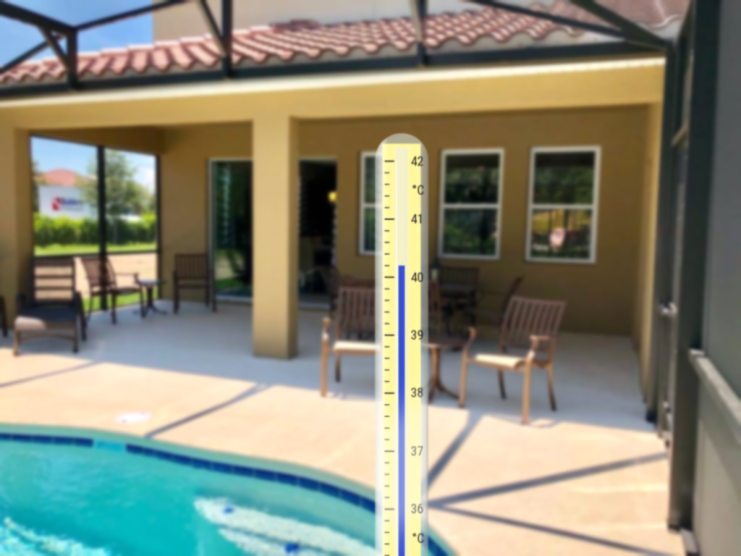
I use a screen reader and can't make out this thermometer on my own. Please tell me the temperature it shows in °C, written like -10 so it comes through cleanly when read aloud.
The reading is 40.2
